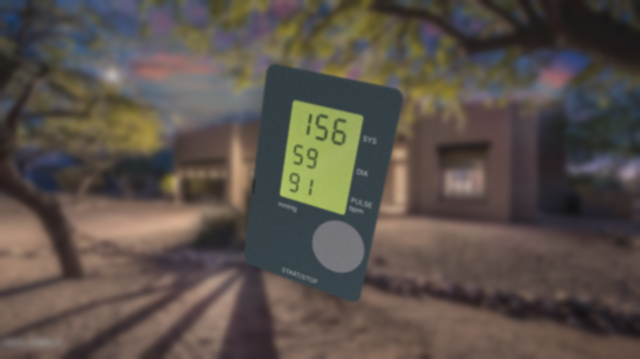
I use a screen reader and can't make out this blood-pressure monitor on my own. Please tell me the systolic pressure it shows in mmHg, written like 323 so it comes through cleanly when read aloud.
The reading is 156
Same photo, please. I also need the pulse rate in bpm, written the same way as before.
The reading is 91
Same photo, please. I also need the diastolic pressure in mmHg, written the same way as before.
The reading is 59
